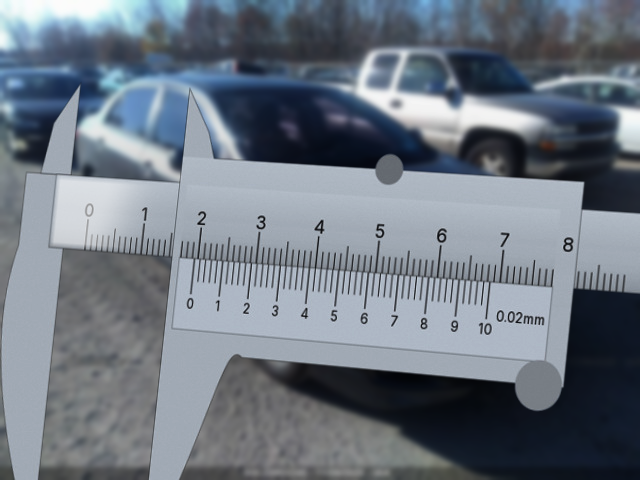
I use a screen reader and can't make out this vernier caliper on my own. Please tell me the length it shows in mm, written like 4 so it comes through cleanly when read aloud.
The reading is 19.4
